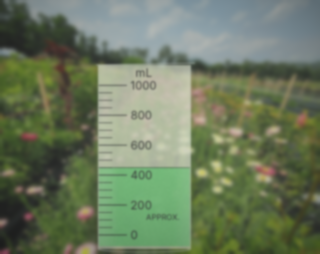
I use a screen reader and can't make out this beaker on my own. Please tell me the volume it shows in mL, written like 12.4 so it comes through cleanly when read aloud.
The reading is 450
